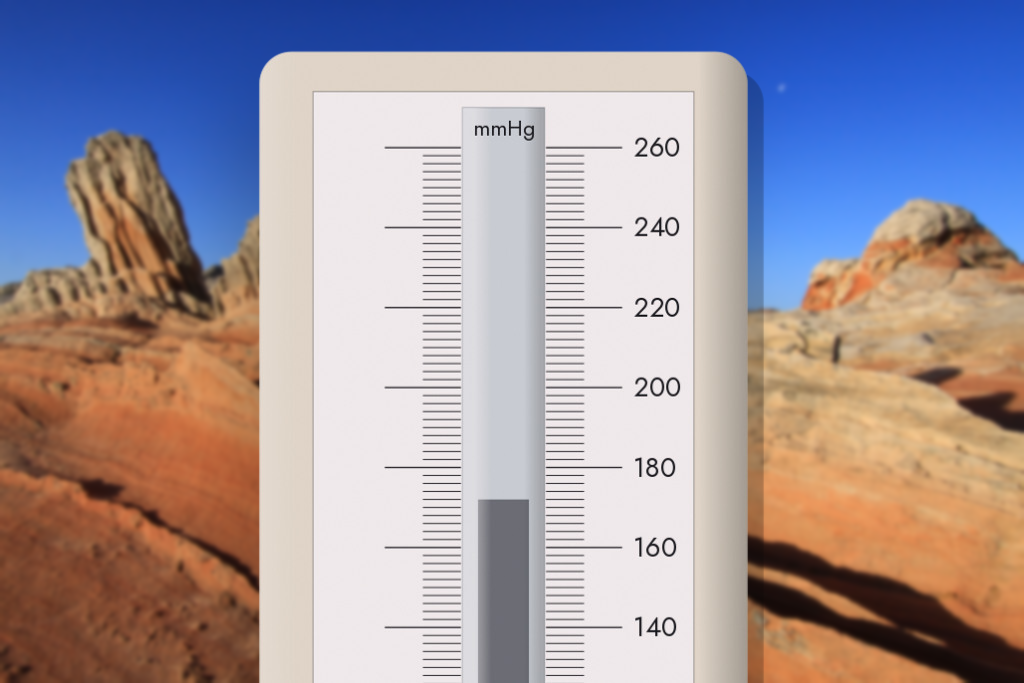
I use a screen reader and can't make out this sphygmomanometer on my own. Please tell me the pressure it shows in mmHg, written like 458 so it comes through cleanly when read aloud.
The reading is 172
